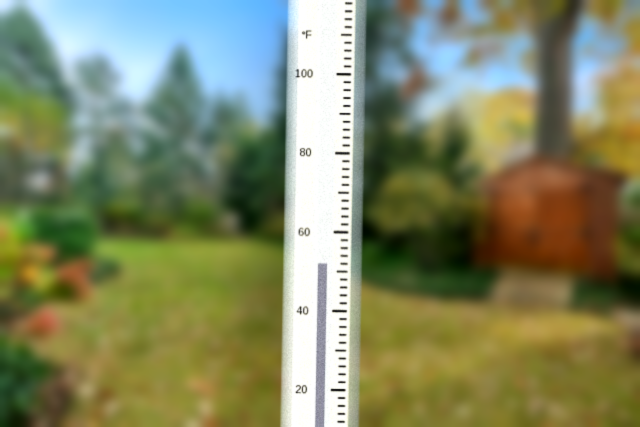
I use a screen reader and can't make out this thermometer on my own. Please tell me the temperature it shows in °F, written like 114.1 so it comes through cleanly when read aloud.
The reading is 52
